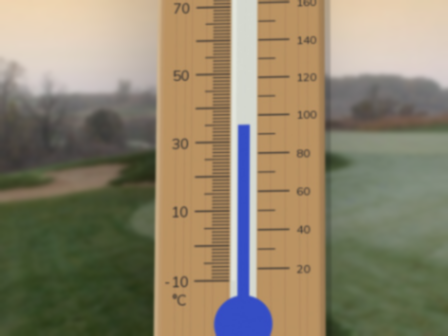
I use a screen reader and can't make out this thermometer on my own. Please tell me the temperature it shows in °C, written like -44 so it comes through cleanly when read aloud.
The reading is 35
